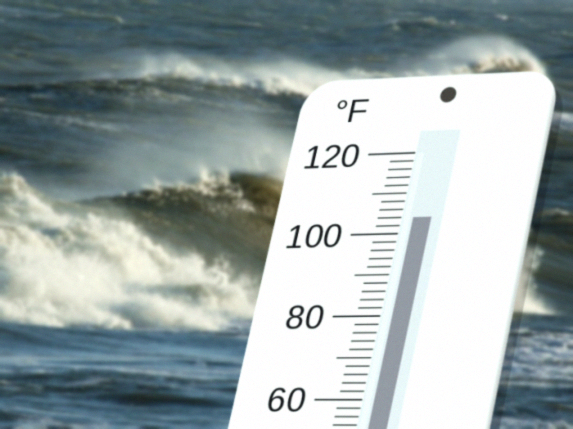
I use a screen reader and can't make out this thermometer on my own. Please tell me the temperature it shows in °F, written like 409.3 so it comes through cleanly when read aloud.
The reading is 104
